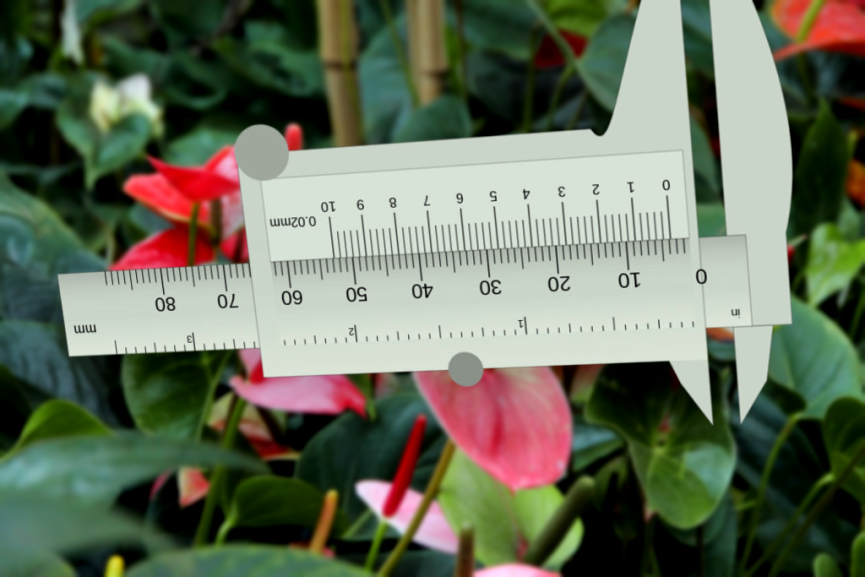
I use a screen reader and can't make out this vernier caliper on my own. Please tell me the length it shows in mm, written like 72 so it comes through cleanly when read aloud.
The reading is 3.8
